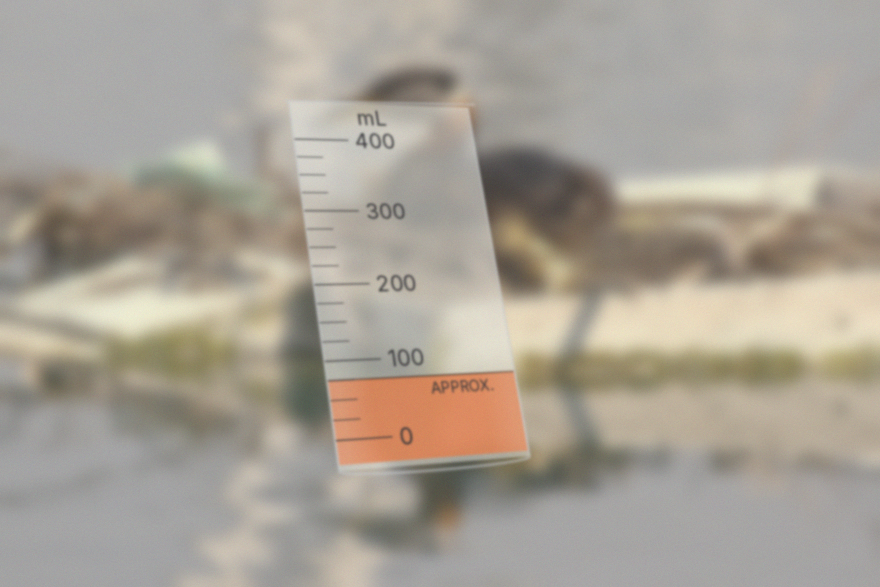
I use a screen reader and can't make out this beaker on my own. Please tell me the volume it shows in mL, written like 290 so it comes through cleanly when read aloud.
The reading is 75
